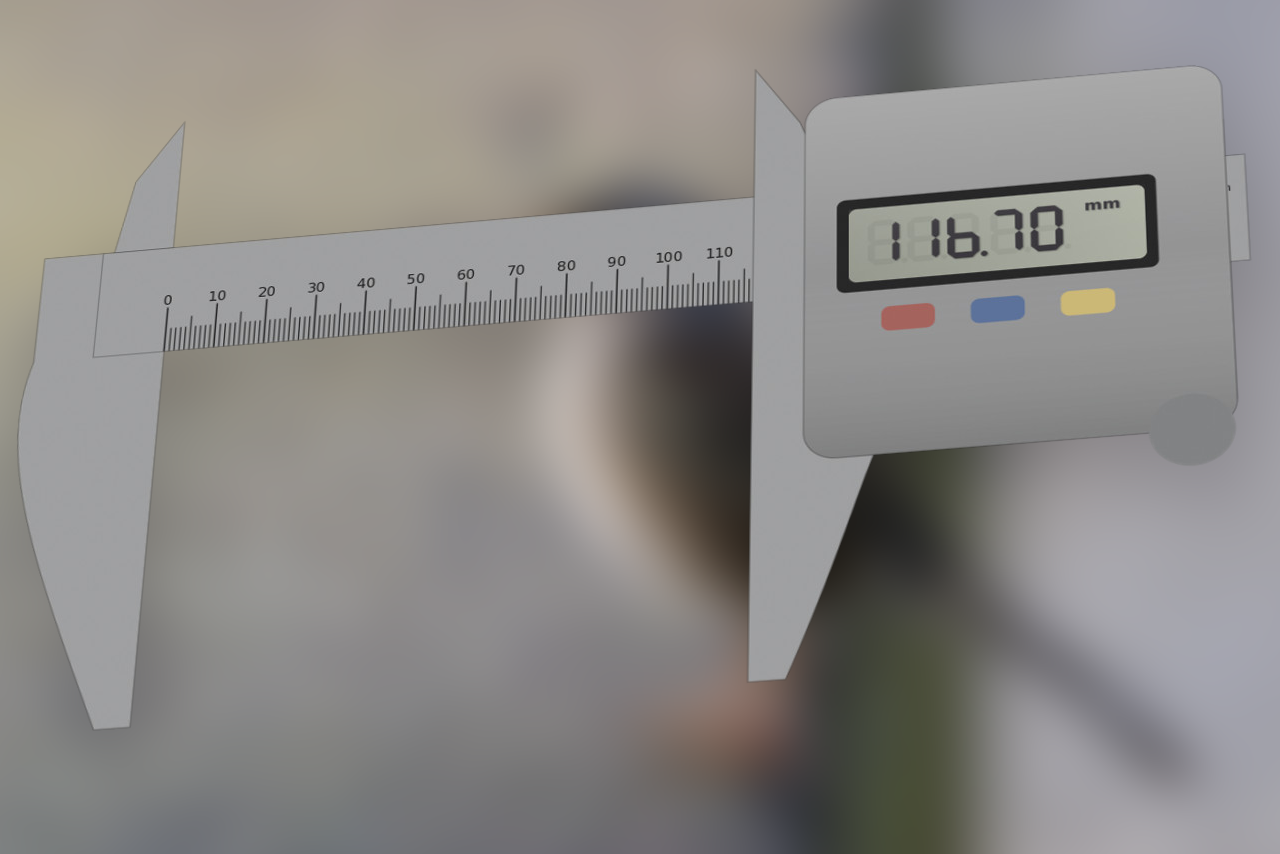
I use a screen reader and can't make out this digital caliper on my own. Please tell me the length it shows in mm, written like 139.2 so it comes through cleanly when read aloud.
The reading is 116.70
